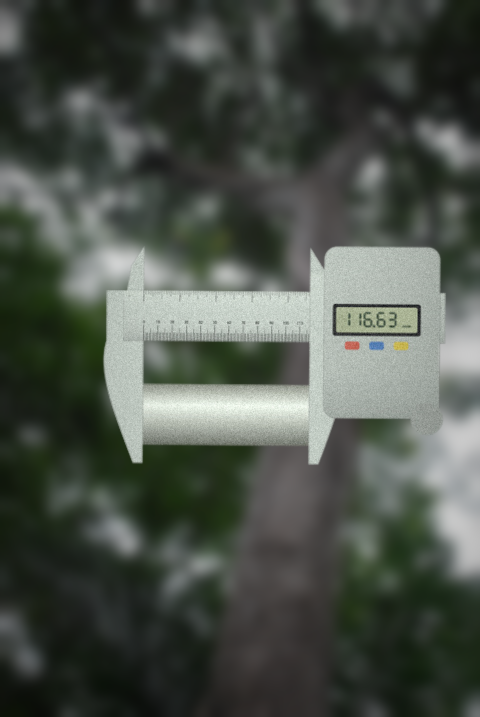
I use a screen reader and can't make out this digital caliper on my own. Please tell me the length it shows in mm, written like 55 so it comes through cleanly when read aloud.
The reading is 116.63
